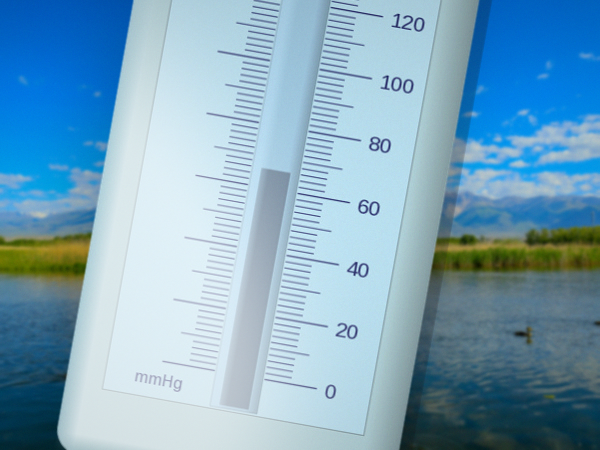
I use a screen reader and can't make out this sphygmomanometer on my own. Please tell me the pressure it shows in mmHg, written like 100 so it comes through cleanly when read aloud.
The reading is 66
